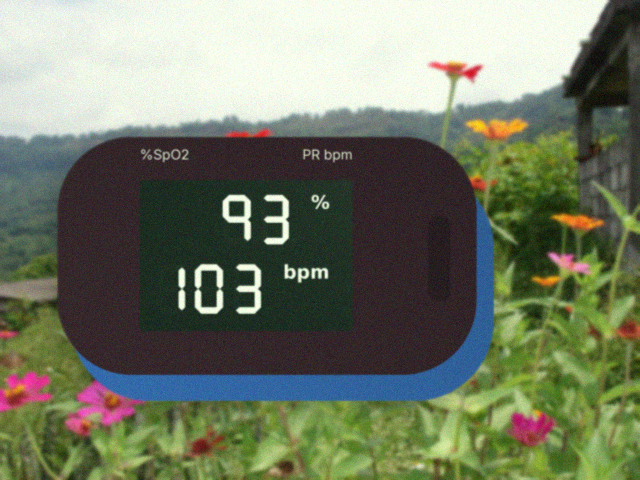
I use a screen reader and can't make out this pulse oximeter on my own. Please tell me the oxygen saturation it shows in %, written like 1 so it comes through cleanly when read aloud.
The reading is 93
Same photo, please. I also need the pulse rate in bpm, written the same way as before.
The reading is 103
